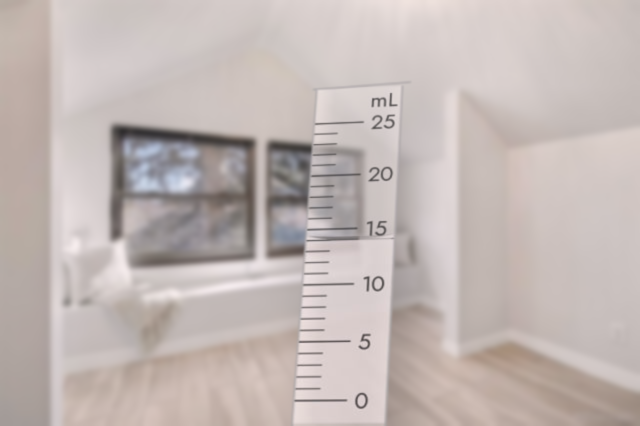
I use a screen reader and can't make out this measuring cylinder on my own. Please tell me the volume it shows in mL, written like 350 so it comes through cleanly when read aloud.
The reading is 14
